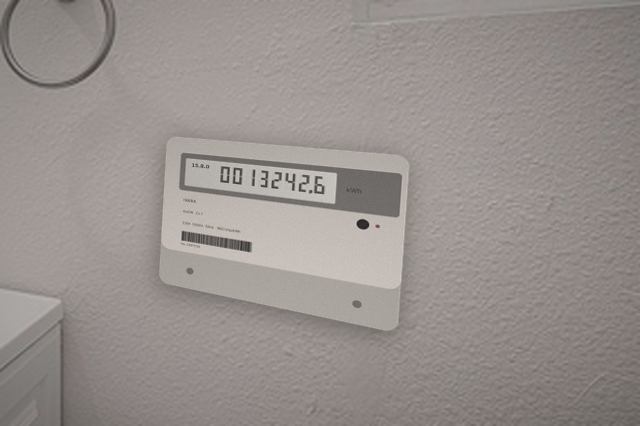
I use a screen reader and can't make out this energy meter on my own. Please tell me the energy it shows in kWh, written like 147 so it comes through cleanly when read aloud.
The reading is 13242.6
